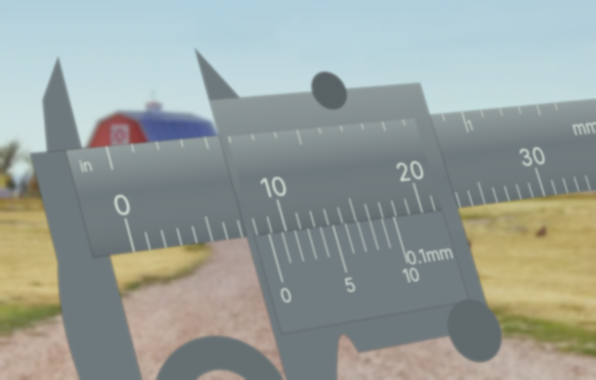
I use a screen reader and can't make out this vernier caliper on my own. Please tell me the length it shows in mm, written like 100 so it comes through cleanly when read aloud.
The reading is 8.8
